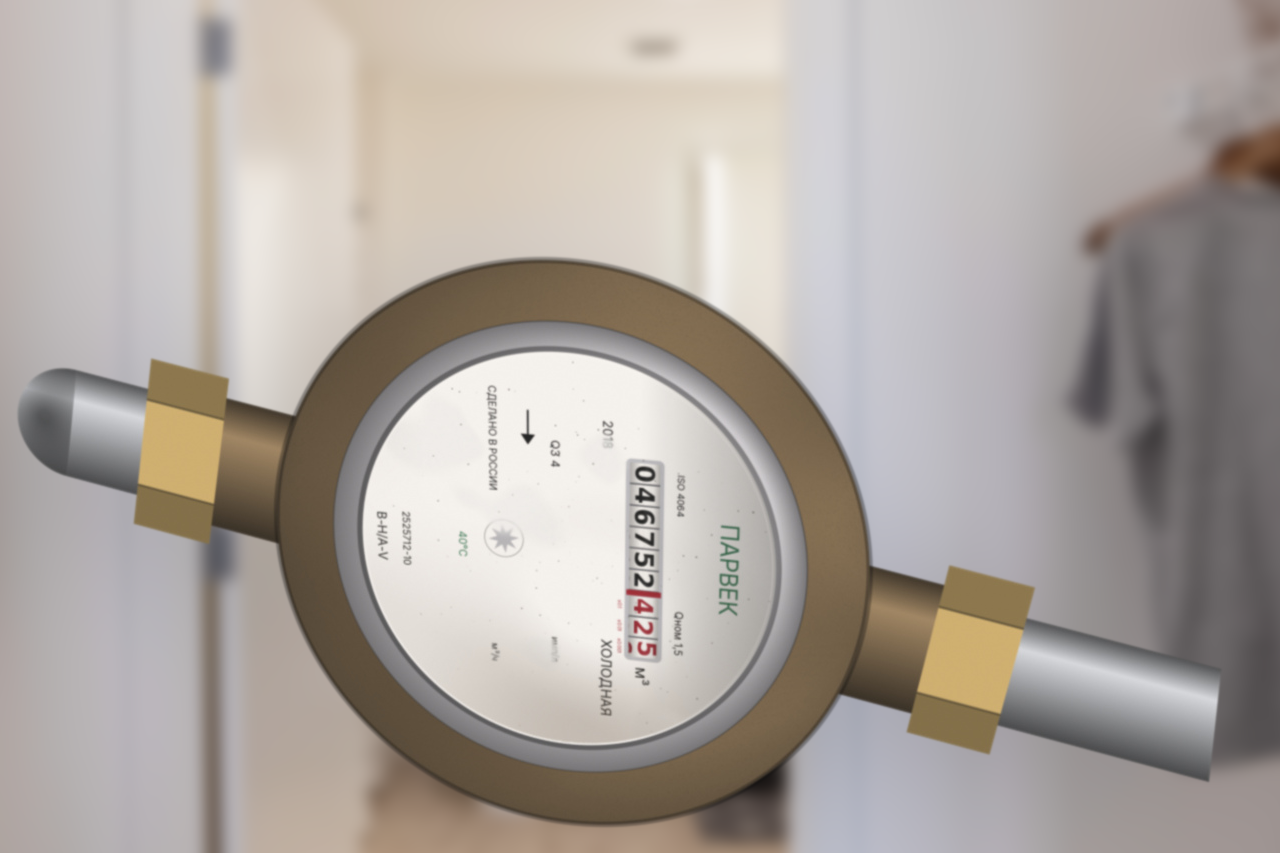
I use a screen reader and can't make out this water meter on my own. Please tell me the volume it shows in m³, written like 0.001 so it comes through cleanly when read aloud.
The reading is 46752.425
